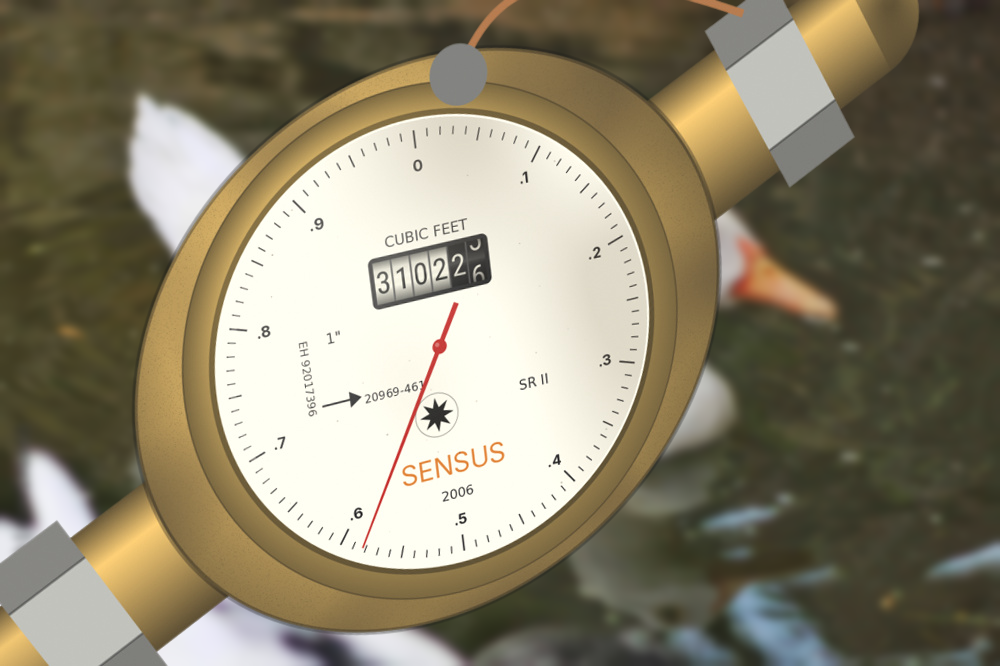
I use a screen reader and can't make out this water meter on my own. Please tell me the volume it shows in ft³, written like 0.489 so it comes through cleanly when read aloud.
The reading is 310225.58
